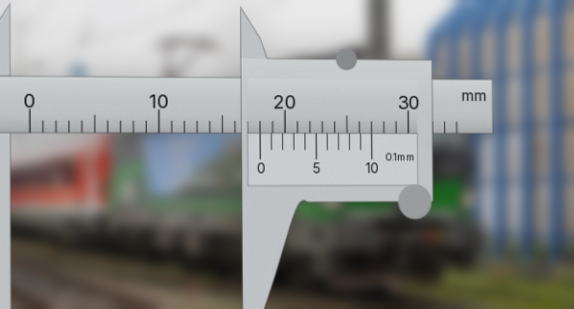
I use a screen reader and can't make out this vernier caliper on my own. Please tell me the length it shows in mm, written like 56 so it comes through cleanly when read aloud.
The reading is 18.0
